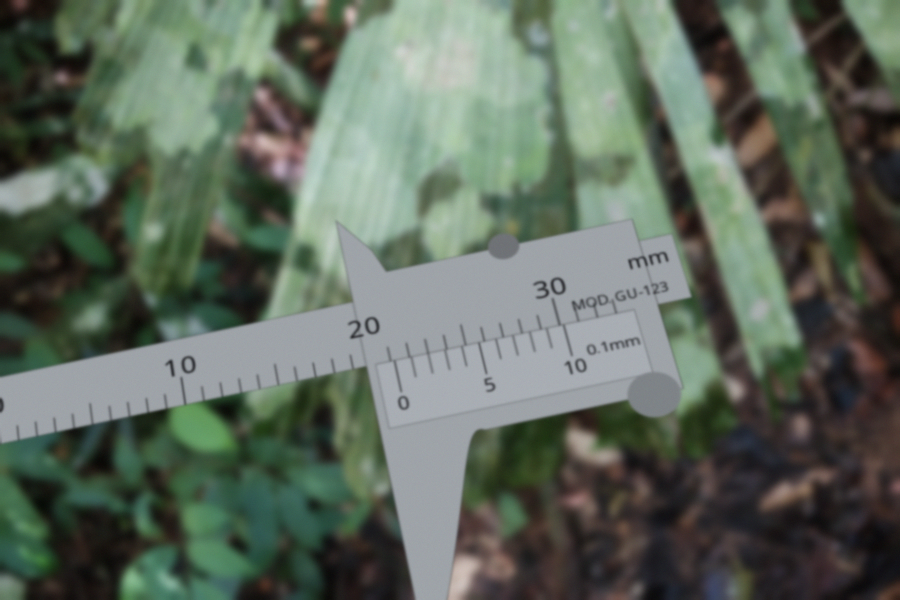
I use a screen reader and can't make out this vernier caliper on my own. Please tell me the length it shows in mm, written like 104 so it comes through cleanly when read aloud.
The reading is 21.2
